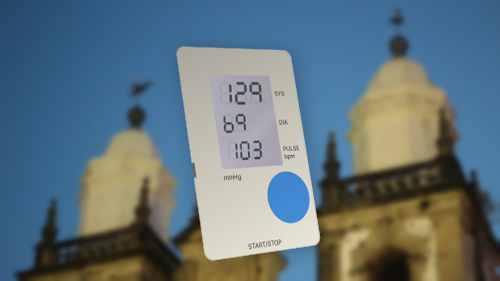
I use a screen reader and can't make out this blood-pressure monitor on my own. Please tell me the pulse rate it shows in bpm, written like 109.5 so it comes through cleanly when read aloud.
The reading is 103
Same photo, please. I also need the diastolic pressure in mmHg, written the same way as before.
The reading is 69
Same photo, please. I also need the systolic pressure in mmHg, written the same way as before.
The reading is 129
